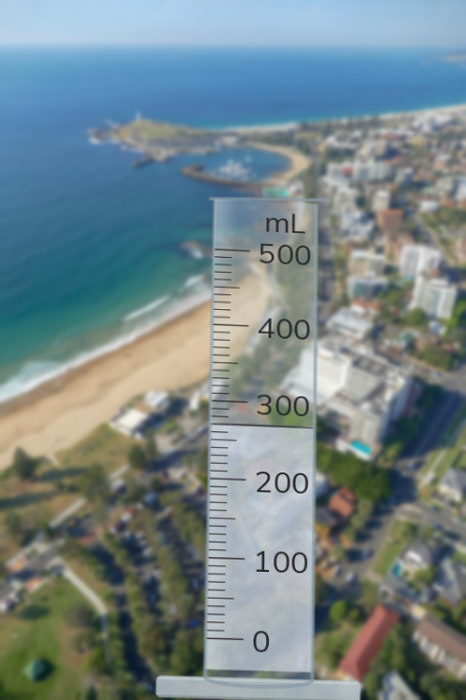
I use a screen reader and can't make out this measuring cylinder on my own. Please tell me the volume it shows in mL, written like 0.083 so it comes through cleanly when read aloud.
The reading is 270
